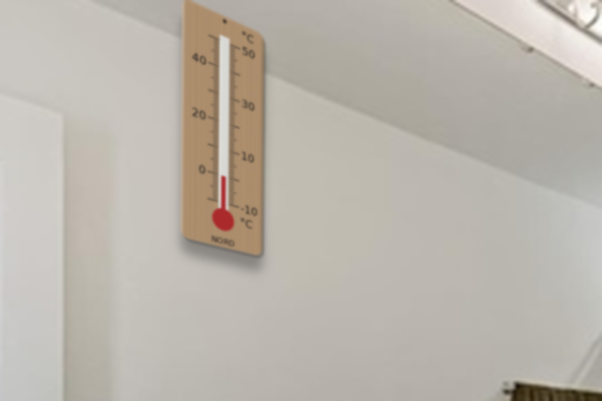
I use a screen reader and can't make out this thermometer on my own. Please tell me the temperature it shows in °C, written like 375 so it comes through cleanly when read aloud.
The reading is 0
